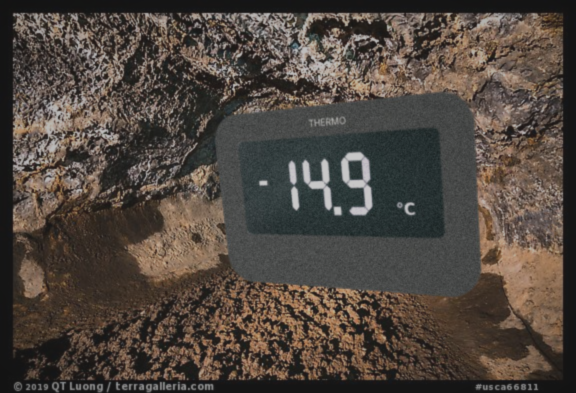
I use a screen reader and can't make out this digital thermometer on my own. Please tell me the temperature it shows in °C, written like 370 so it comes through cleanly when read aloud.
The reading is -14.9
